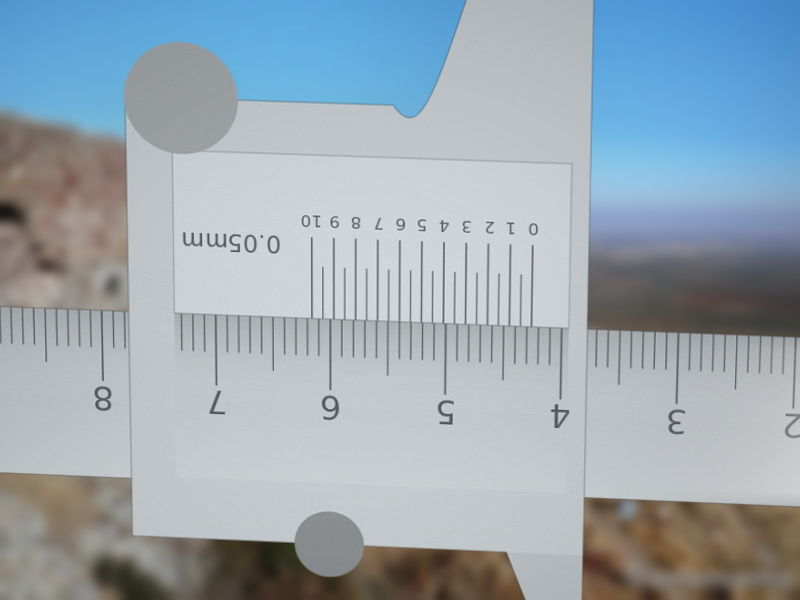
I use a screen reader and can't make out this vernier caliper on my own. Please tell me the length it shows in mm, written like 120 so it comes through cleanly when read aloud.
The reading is 42.6
